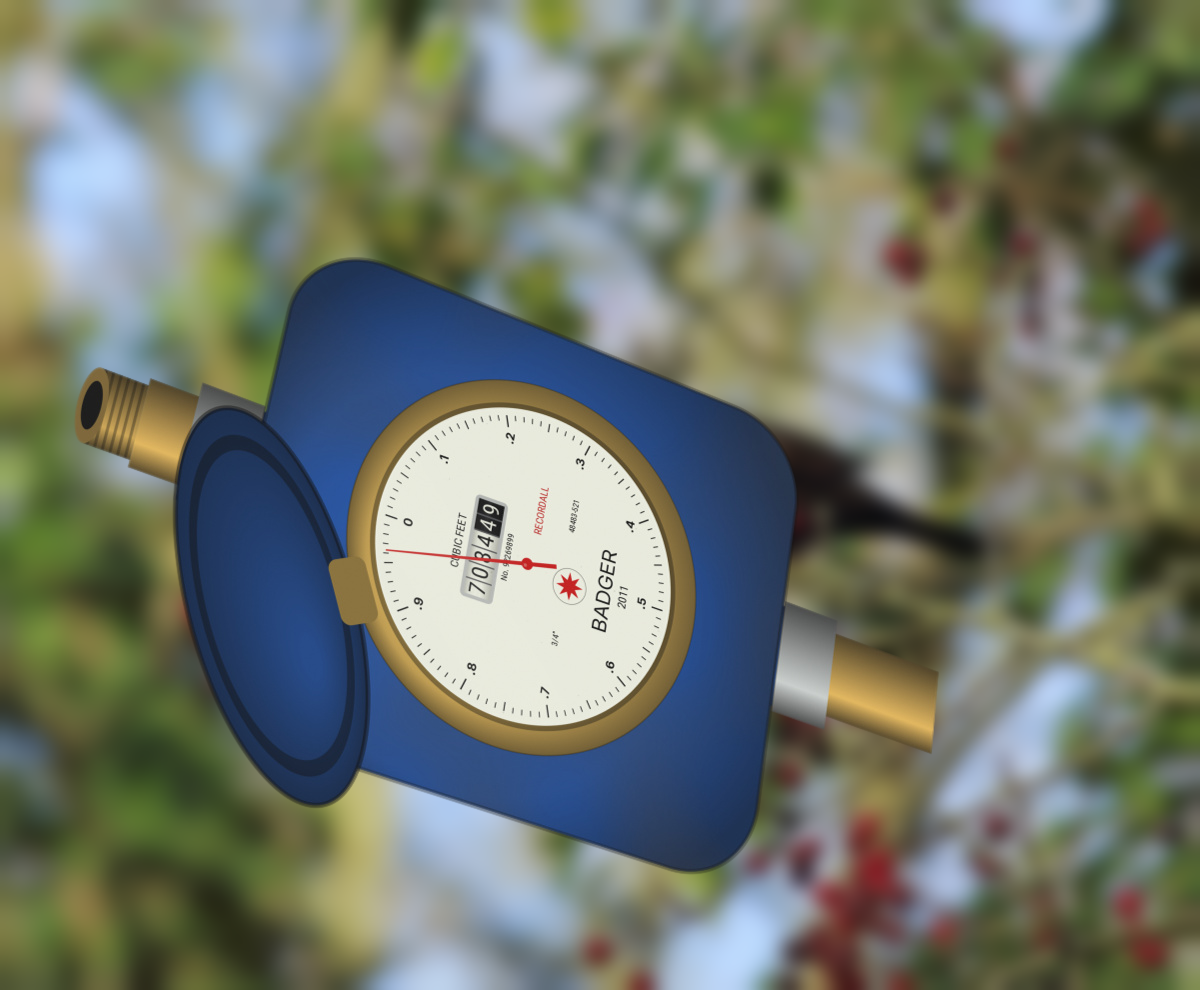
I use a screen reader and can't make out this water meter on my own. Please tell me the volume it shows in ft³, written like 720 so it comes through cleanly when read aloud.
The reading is 708448.96
